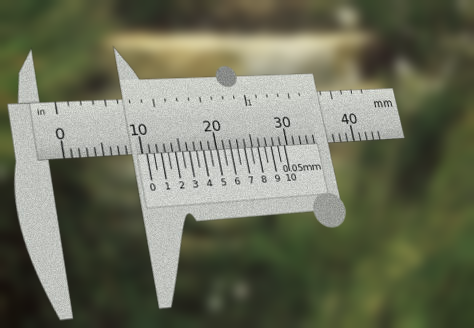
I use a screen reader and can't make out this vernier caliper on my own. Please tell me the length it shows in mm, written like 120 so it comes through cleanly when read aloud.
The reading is 10.6
